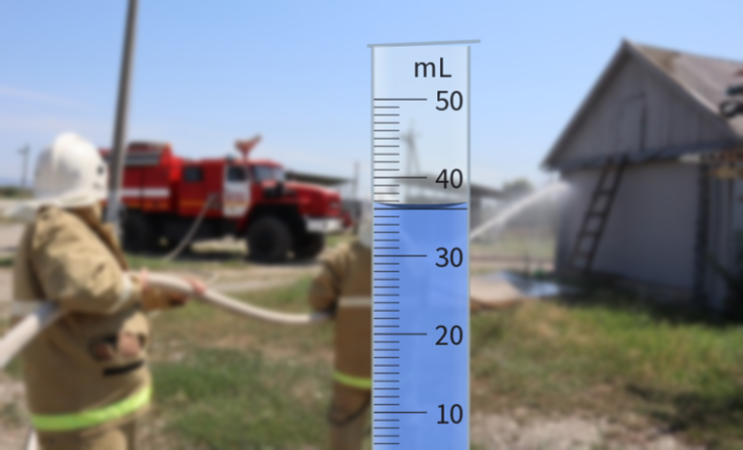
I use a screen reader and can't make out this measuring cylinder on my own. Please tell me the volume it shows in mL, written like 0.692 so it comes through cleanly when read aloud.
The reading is 36
